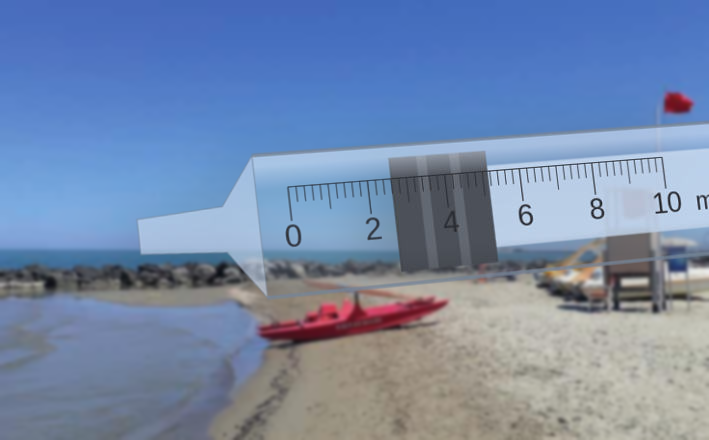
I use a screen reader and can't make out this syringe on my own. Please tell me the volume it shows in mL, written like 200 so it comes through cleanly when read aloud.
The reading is 2.6
